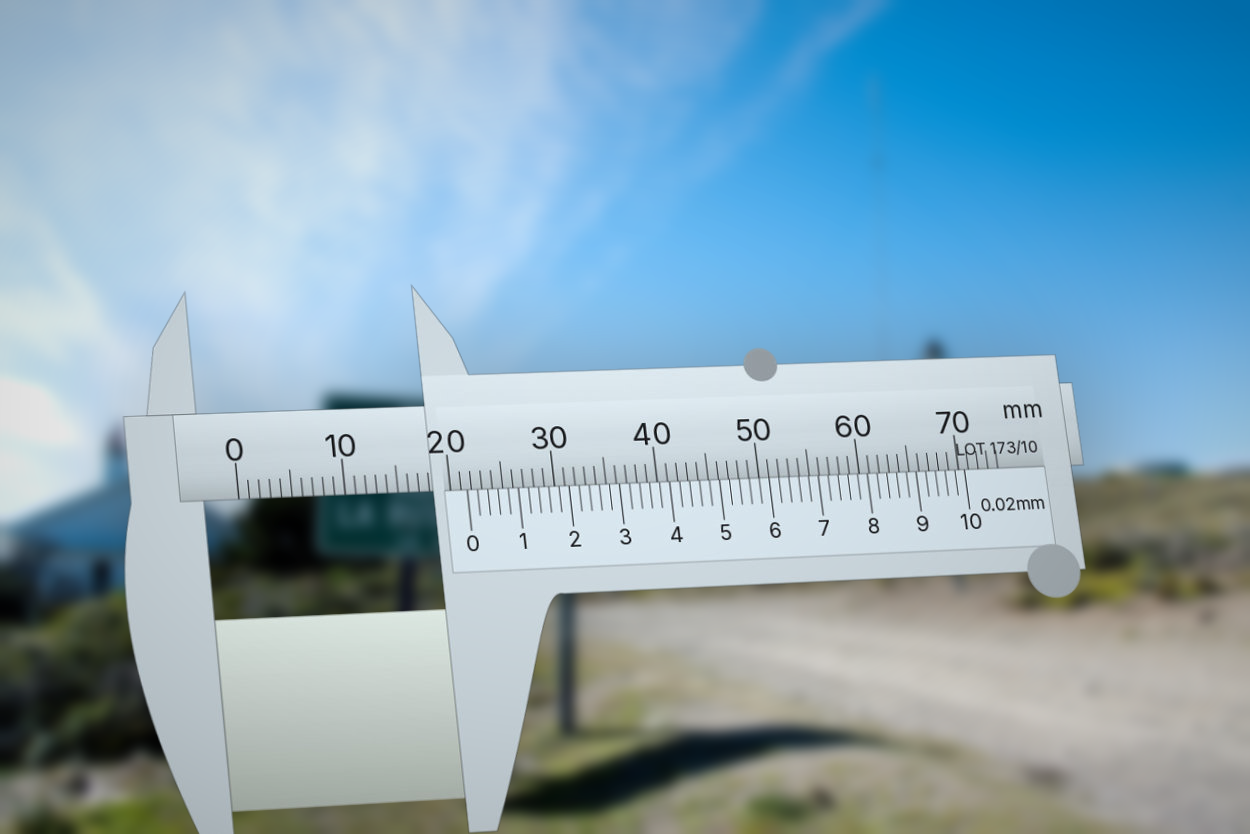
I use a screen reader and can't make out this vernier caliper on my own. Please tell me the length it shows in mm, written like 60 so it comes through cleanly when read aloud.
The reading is 21.6
